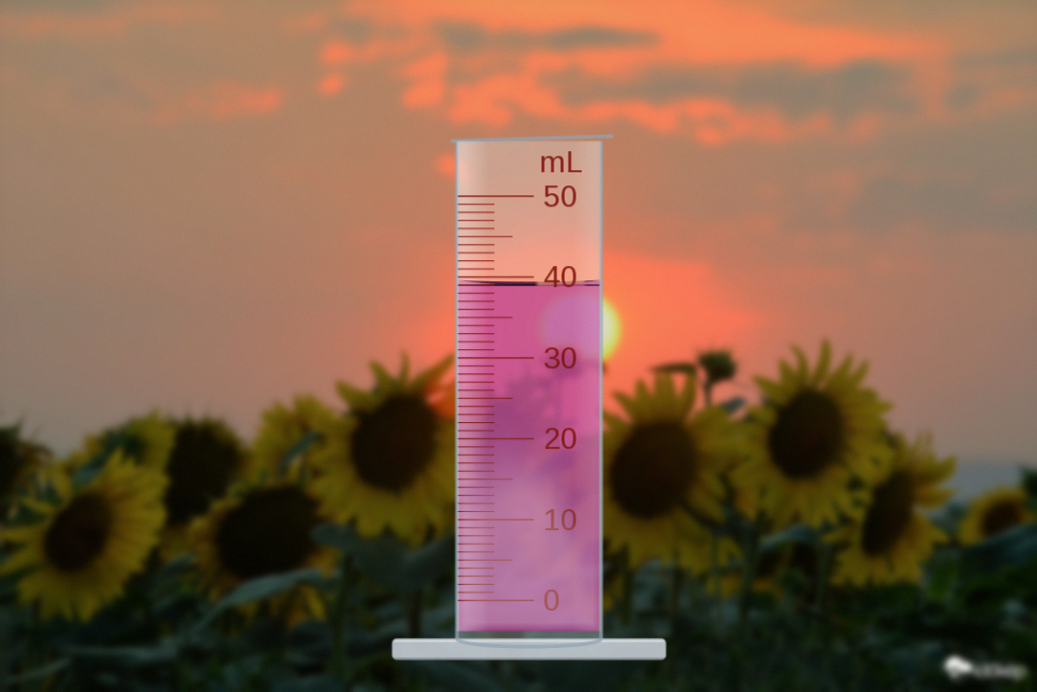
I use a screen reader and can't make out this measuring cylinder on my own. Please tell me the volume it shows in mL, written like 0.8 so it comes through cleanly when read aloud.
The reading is 39
